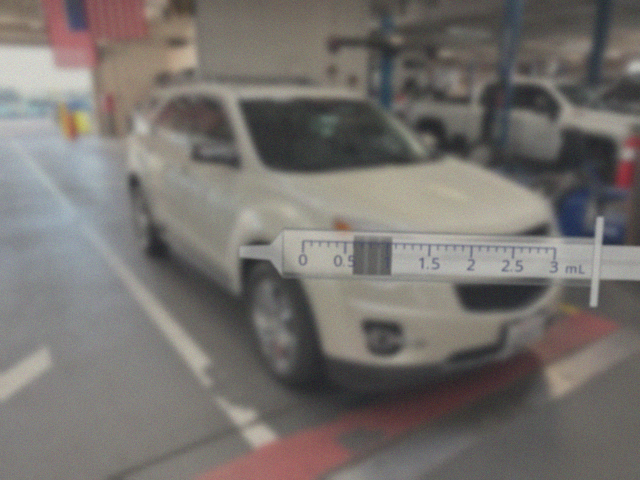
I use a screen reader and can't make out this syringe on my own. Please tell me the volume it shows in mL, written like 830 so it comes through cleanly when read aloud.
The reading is 0.6
